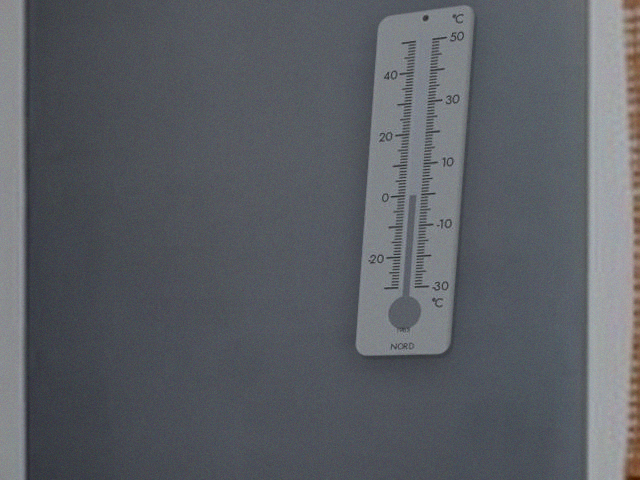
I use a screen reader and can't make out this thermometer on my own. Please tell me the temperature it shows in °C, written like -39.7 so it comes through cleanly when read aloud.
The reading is 0
